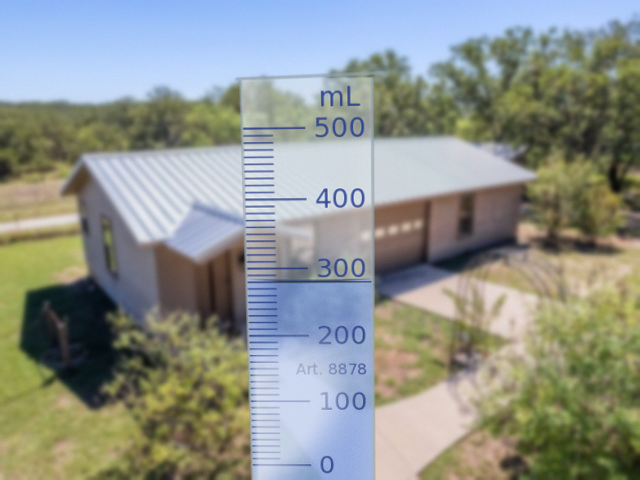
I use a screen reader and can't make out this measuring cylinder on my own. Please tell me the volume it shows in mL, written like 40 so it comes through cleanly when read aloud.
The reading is 280
